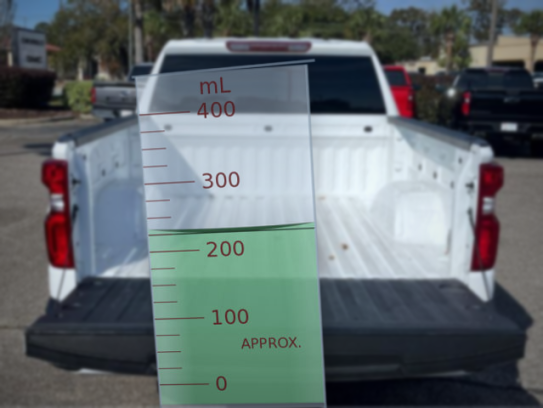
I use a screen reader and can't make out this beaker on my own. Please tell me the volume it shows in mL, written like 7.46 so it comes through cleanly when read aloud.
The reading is 225
